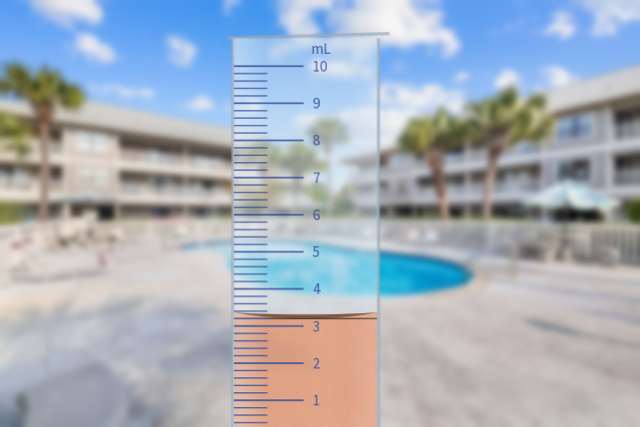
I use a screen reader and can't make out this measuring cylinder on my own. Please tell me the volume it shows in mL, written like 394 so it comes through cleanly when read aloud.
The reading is 3.2
